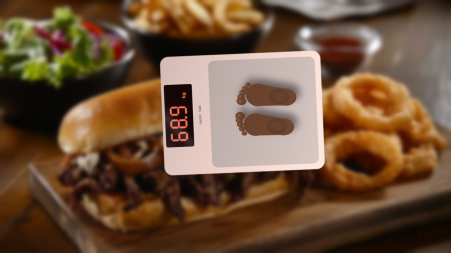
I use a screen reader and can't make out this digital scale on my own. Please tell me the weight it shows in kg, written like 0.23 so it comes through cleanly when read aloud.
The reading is 68.9
